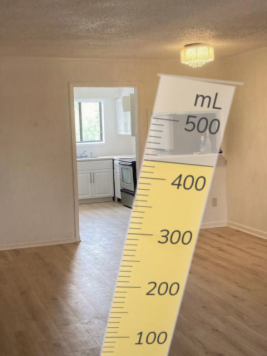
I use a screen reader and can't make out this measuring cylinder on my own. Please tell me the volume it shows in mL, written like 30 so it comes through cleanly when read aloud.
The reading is 430
